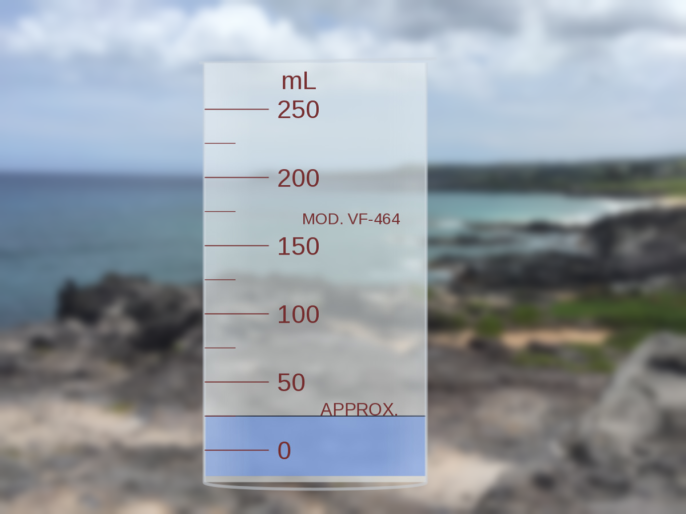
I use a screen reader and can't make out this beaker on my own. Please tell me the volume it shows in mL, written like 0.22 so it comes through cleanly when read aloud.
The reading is 25
